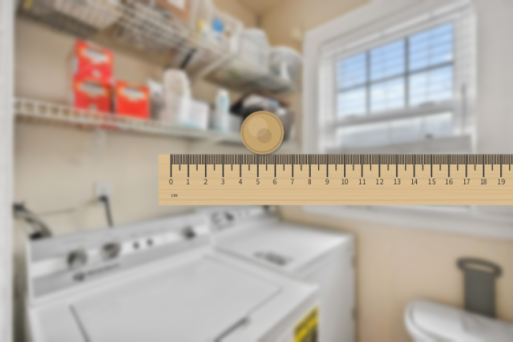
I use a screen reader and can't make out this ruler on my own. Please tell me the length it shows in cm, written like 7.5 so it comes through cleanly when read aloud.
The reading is 2.5
